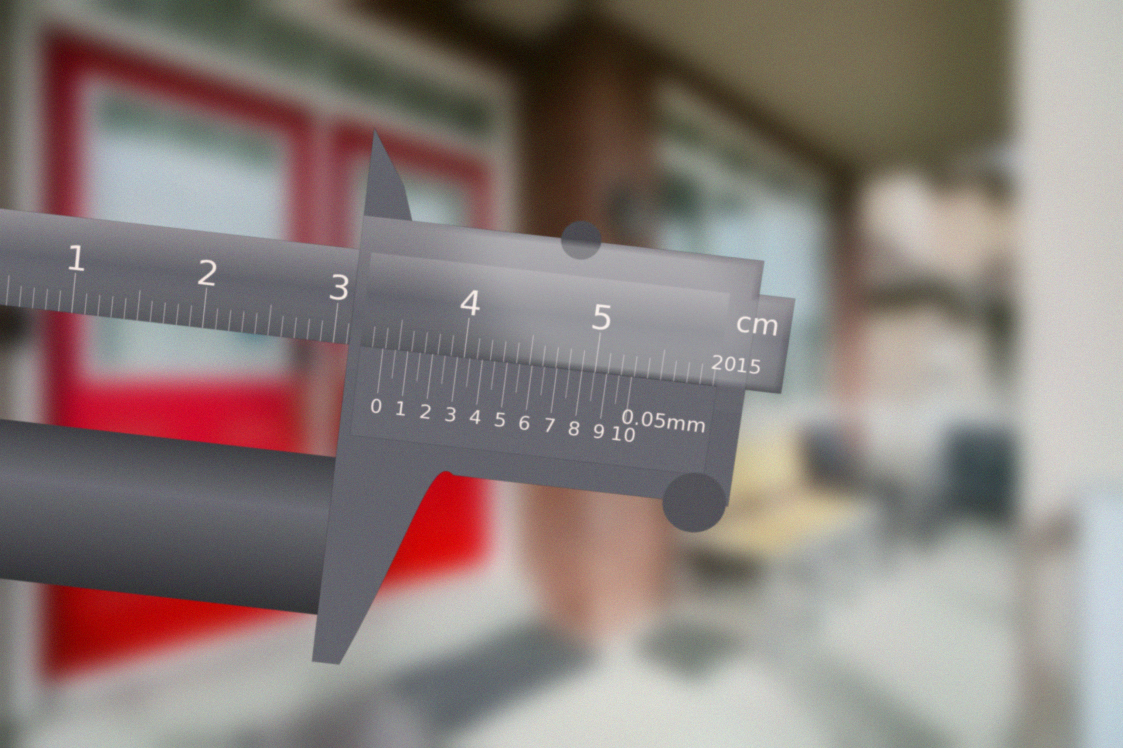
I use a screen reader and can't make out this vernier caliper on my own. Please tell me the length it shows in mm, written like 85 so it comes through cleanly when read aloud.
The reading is 33.8
